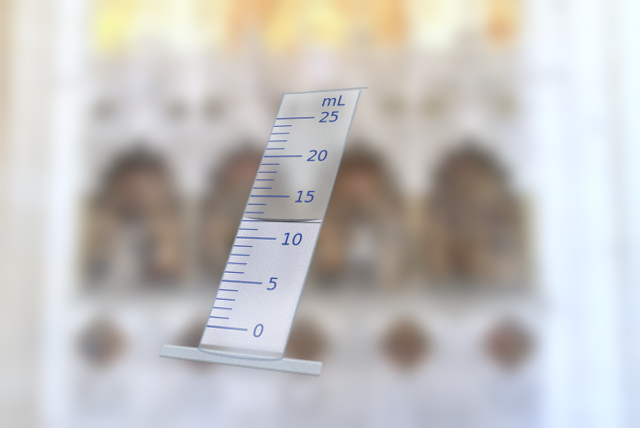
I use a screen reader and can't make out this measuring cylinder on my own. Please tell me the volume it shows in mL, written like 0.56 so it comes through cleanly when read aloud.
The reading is 12
